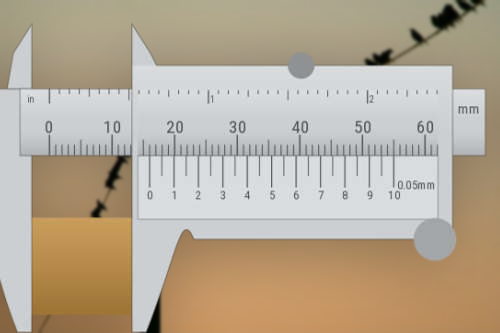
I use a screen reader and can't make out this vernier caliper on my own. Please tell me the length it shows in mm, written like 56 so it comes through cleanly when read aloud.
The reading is 16.0
